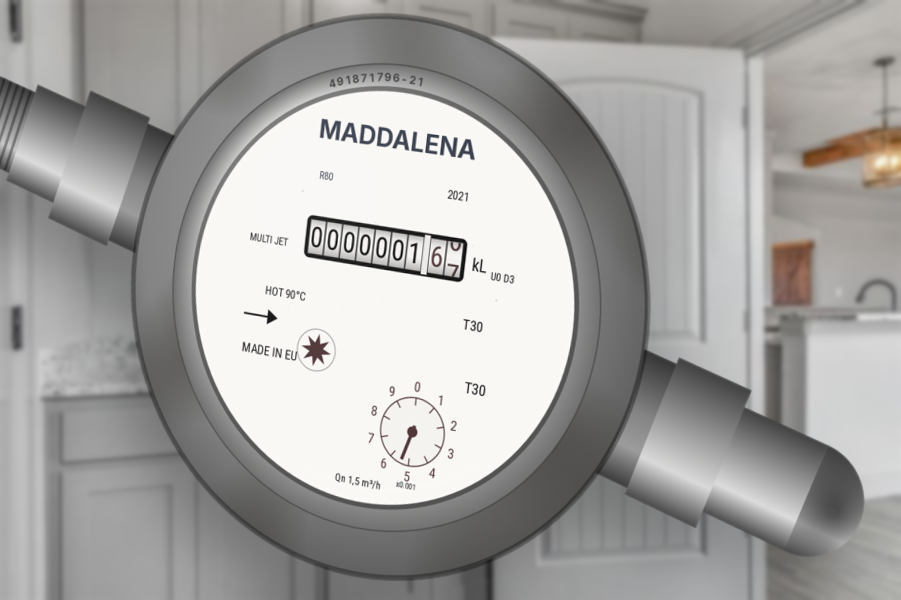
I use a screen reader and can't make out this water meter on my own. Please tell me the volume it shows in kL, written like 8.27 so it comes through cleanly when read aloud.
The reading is 1.665
